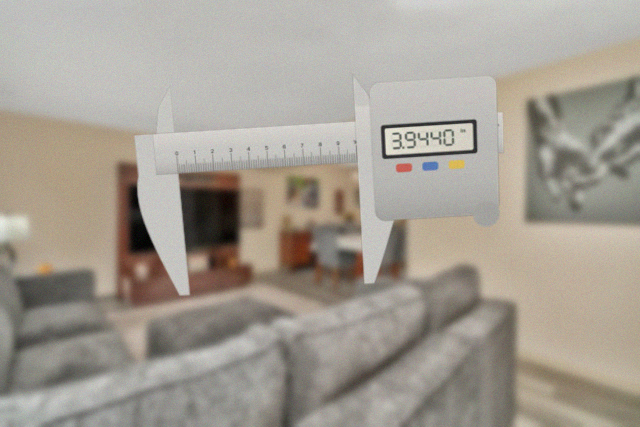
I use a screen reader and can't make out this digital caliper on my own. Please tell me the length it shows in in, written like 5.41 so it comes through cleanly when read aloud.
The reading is 3.9440
